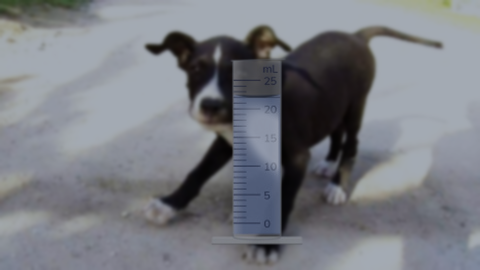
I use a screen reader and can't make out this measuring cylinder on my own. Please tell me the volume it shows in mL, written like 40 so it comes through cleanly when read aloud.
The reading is 22
